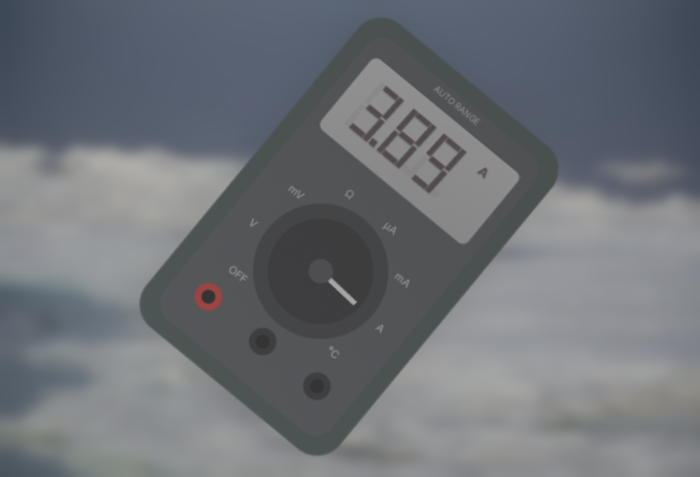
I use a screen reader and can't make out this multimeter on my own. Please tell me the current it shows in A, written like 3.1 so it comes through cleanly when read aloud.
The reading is 3.89
